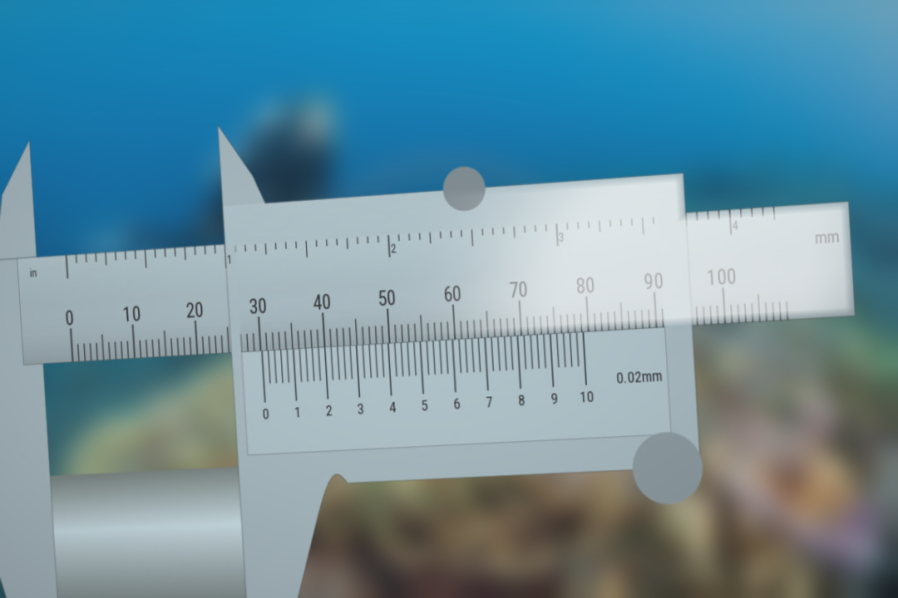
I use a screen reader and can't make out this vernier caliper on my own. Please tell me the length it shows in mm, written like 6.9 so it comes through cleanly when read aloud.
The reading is 30.2
